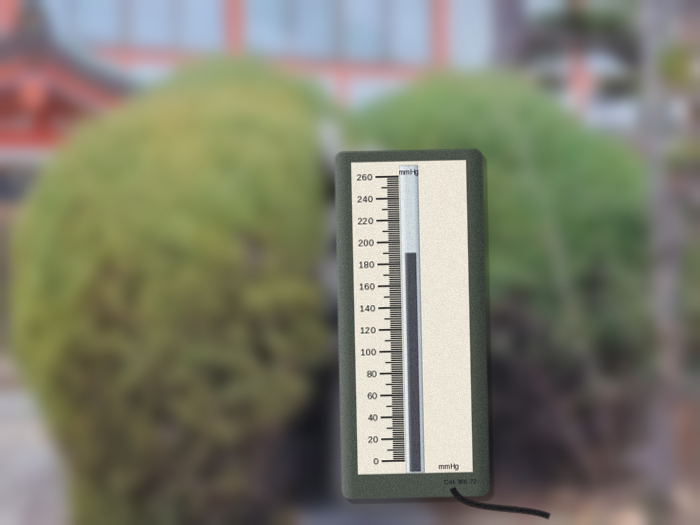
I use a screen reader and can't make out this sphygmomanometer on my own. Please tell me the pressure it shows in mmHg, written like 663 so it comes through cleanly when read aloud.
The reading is 190
